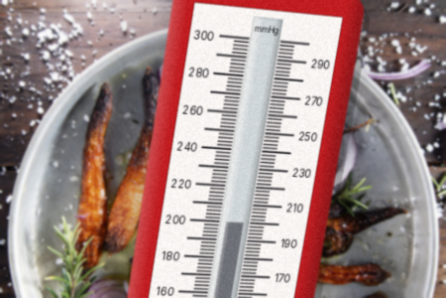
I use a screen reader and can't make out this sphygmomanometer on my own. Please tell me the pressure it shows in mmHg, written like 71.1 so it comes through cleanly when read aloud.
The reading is 200
